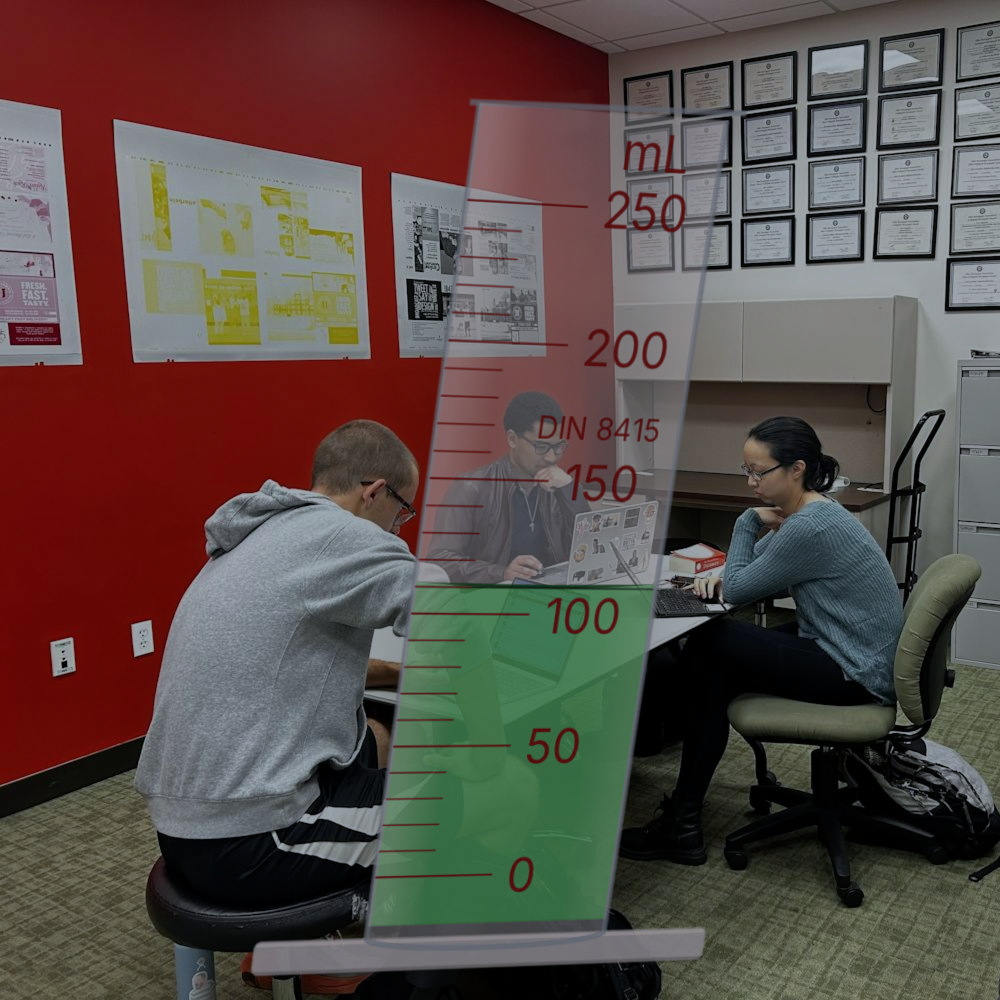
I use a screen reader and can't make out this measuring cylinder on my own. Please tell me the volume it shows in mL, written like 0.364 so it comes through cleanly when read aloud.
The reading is 110
